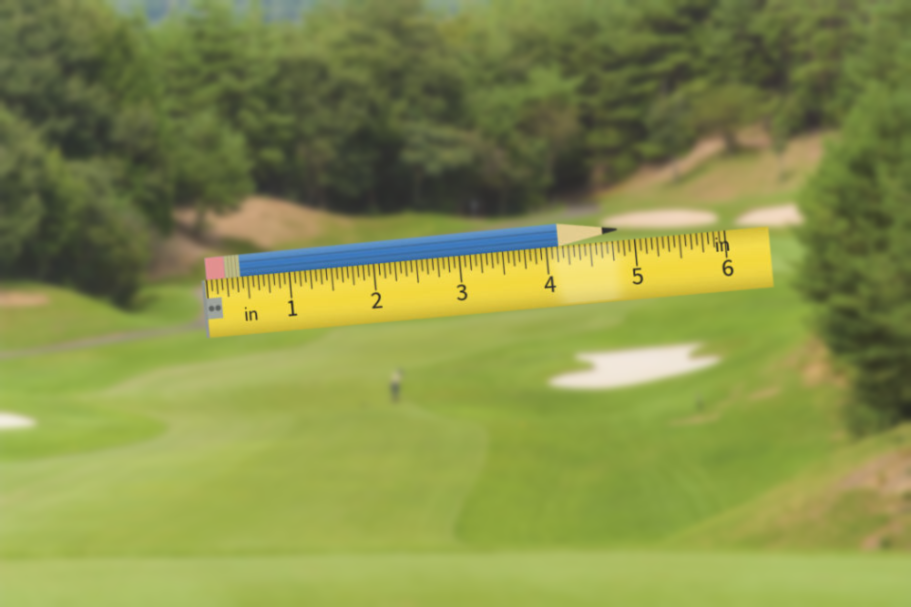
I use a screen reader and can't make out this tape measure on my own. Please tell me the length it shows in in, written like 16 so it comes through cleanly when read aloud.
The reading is 4.8125
